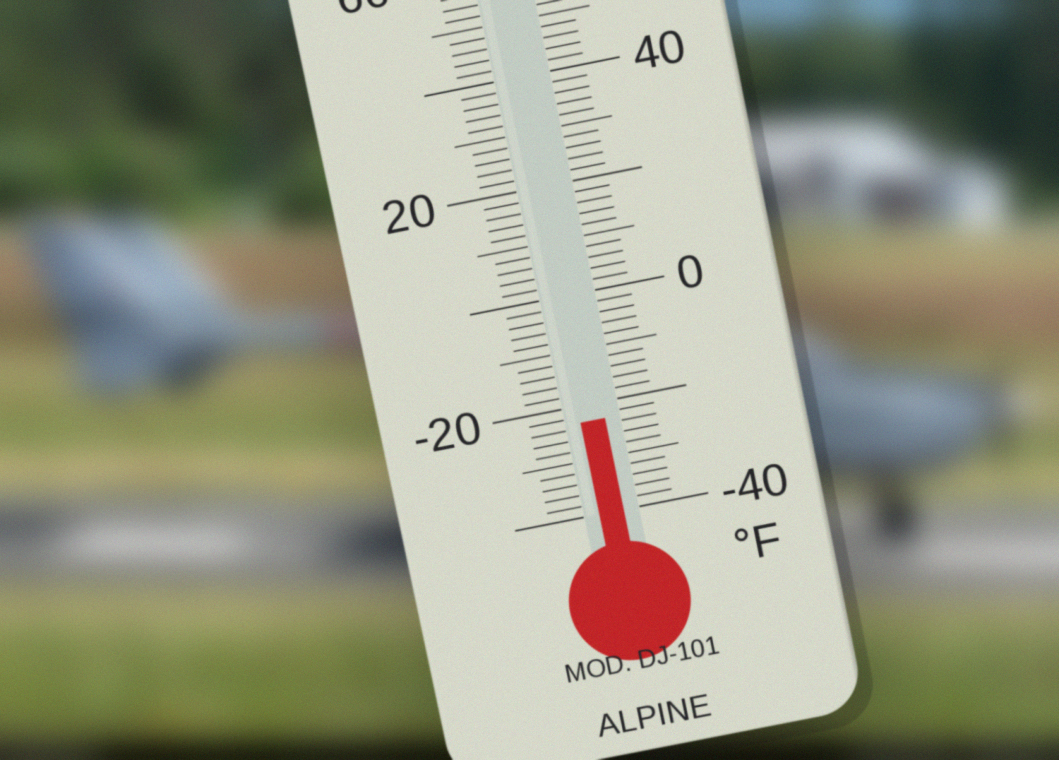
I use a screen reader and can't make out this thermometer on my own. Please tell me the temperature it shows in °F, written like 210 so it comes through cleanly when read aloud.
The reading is -23
